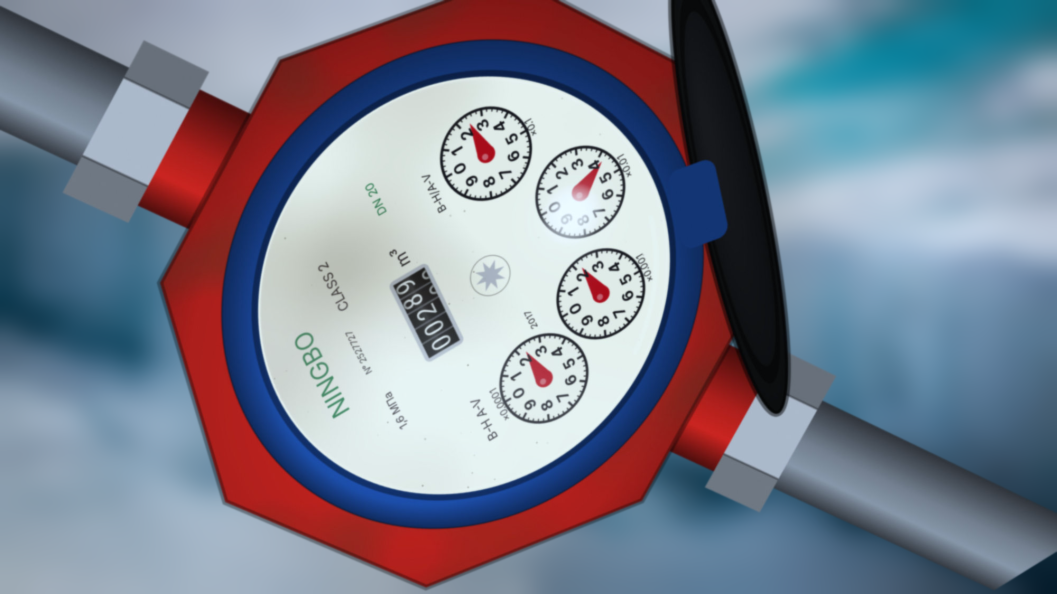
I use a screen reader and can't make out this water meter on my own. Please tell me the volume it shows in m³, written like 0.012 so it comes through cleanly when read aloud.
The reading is 289.2422
